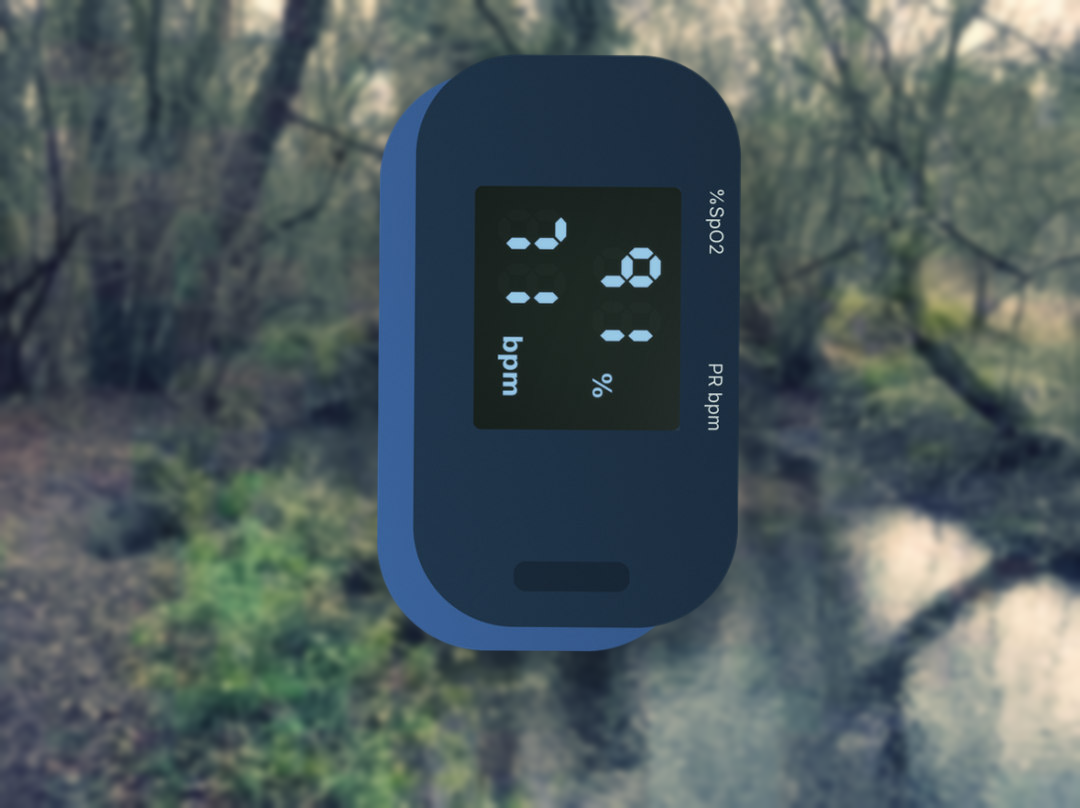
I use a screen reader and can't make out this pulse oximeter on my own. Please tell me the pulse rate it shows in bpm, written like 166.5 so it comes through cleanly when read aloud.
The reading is 71
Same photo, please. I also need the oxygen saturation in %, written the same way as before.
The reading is 91
